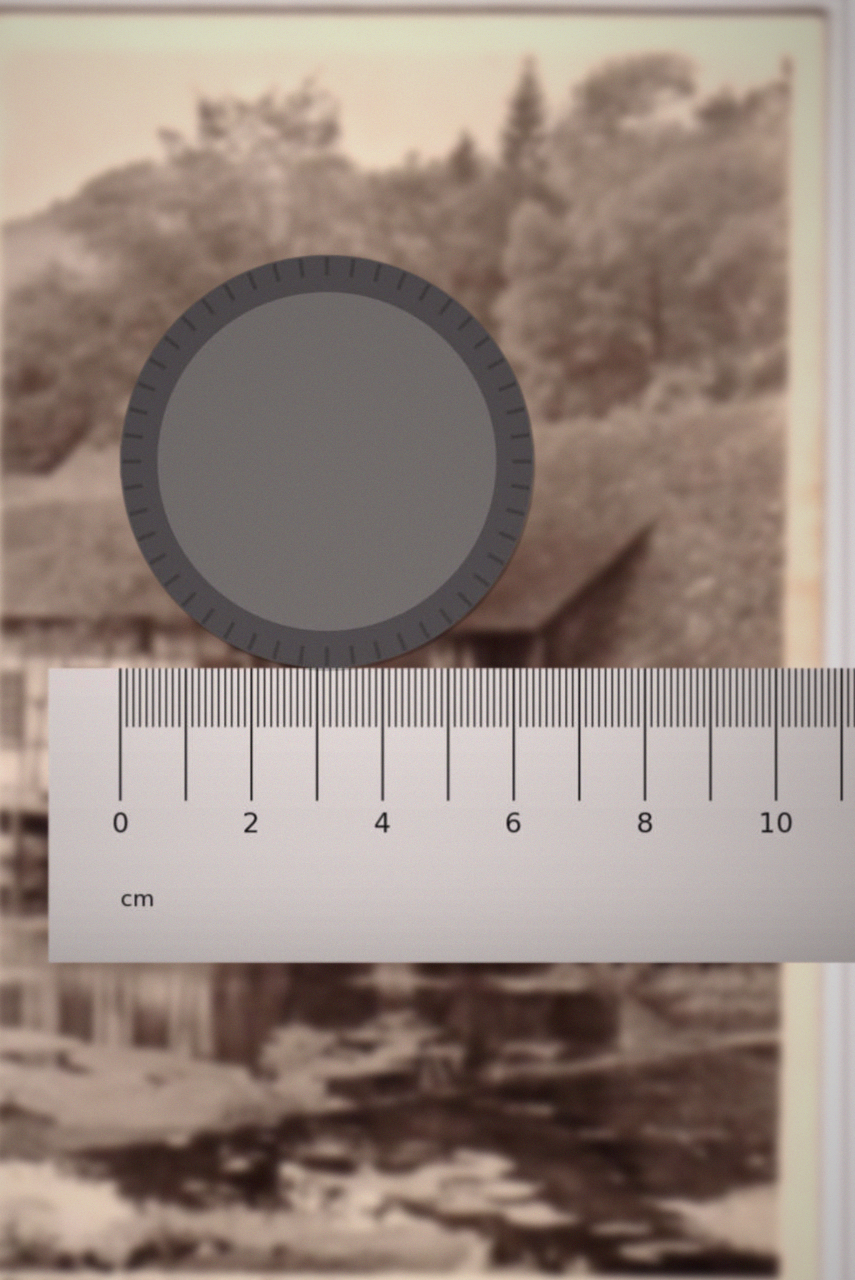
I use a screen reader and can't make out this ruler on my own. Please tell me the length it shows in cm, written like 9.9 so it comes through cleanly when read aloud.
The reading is 6.3
